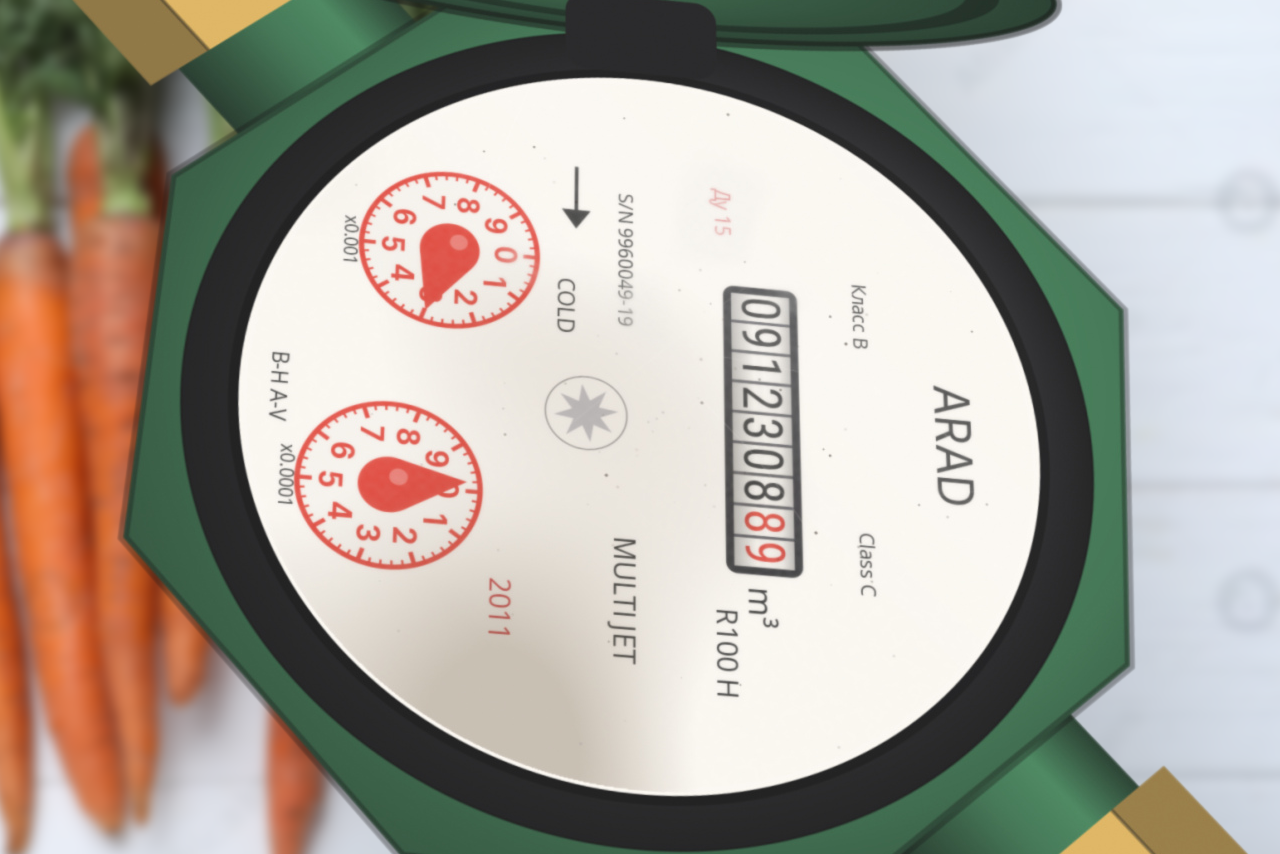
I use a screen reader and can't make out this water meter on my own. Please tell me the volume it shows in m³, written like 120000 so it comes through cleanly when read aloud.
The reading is 912308.8929
